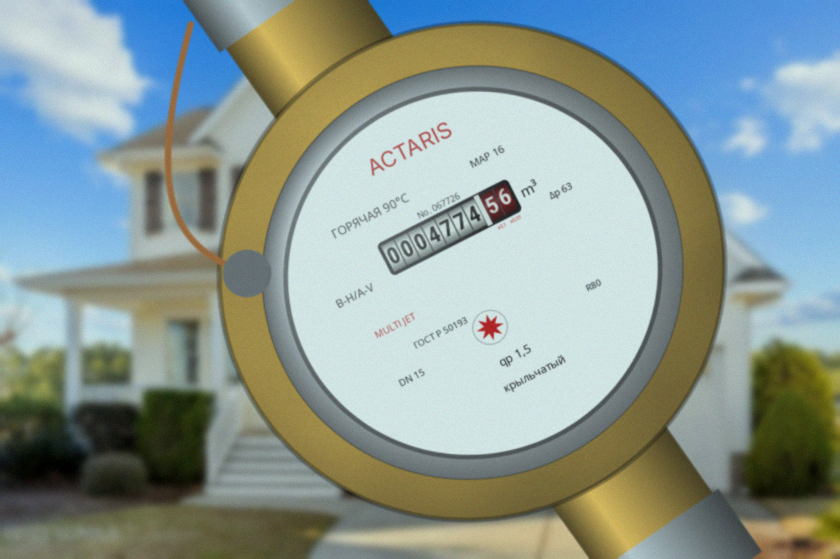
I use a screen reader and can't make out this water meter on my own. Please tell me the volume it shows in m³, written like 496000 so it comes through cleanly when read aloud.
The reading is 4774.56
